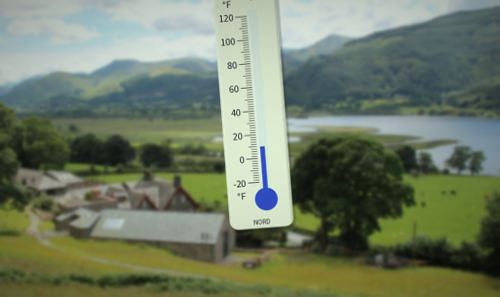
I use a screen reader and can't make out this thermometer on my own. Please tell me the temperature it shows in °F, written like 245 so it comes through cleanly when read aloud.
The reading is 10
